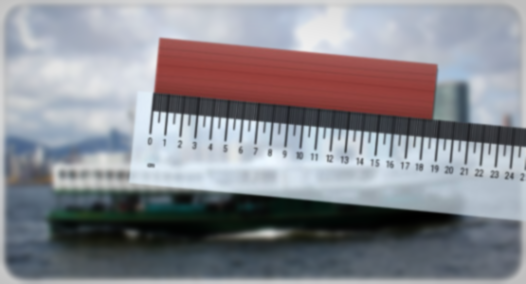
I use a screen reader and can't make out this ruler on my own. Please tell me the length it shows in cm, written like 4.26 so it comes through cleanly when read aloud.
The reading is 18.5
